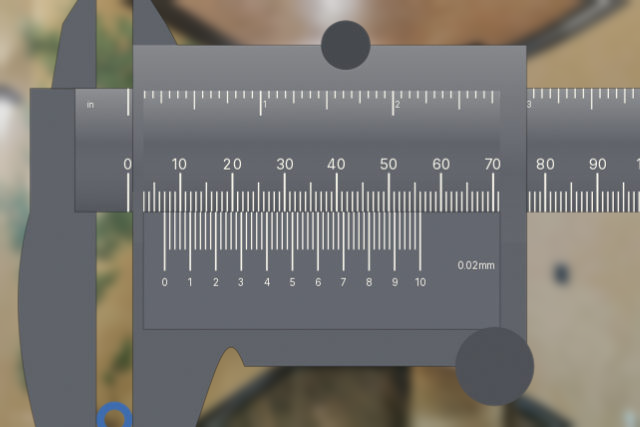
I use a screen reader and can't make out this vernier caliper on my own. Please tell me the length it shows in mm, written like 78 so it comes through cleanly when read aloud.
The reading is 7.0
